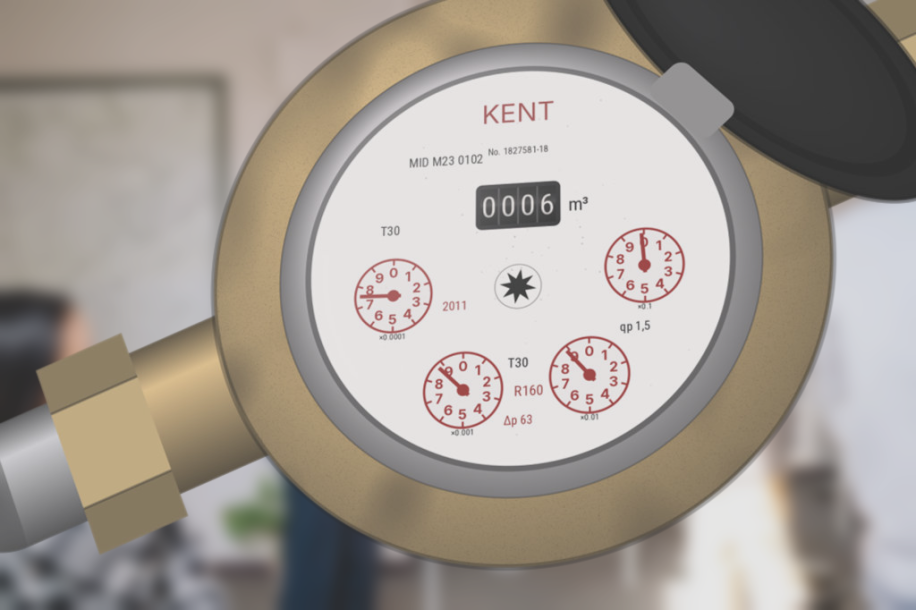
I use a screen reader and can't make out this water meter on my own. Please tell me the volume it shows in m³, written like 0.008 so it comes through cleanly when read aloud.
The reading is 5.9887
